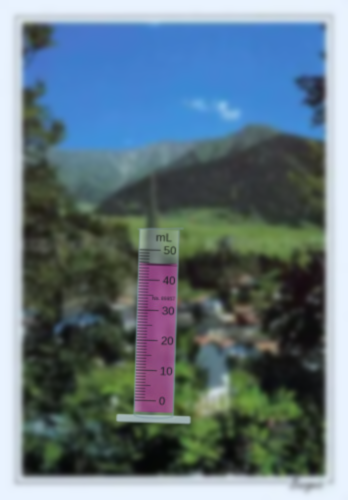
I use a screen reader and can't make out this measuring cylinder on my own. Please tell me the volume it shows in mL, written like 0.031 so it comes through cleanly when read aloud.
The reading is 45
